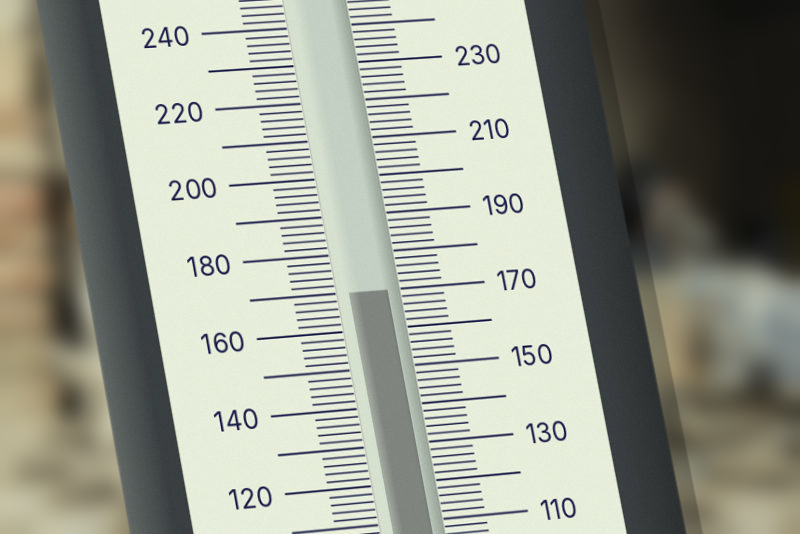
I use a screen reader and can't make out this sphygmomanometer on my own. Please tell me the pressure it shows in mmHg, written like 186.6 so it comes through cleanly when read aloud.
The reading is 170
